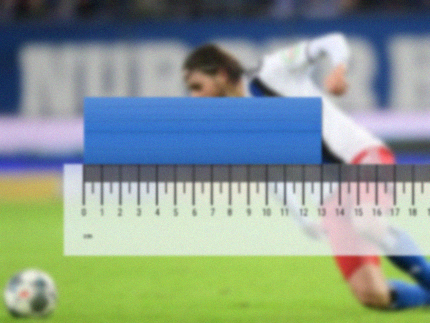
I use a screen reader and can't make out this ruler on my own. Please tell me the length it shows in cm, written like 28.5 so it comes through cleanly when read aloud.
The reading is 13
